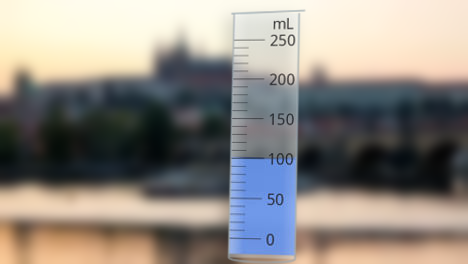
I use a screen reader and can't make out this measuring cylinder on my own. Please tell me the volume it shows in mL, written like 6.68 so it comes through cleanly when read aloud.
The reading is 100
